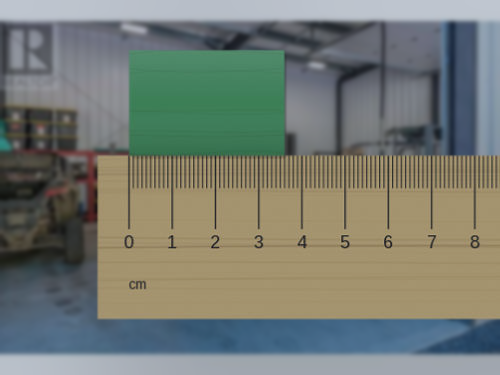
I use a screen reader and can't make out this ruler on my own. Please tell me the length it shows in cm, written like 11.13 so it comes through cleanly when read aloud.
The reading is 3.6
